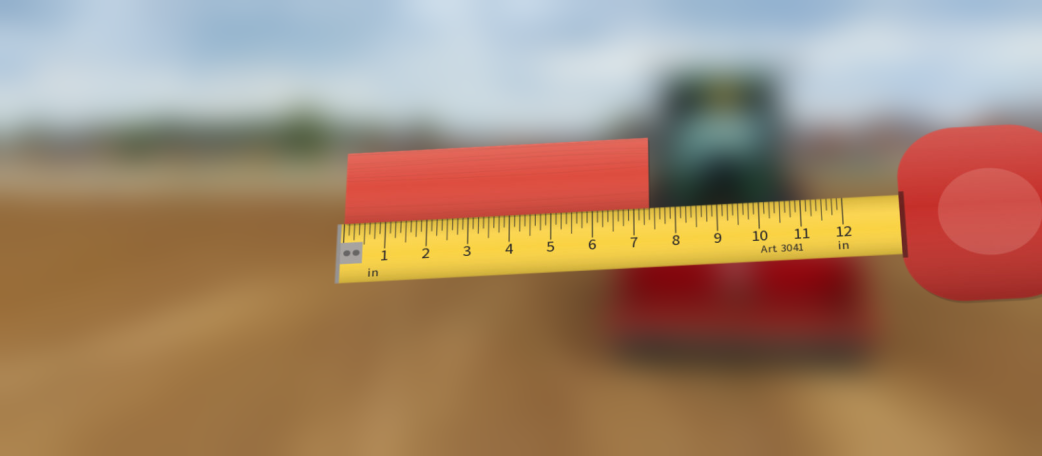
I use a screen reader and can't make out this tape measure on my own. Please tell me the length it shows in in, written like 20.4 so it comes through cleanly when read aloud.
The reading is 7.375
